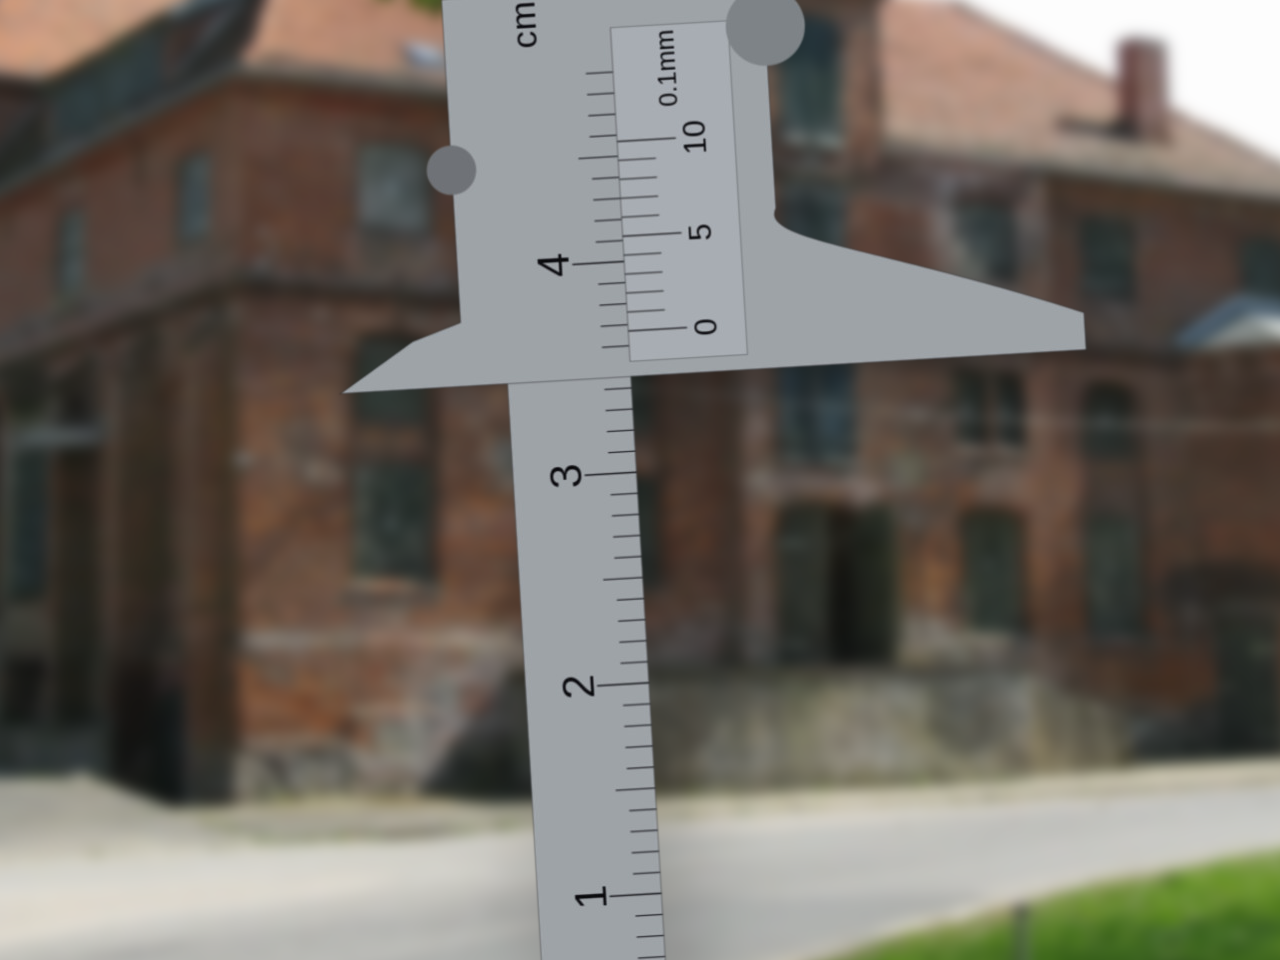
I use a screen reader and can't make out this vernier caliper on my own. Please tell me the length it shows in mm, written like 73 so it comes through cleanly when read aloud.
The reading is 36.7
